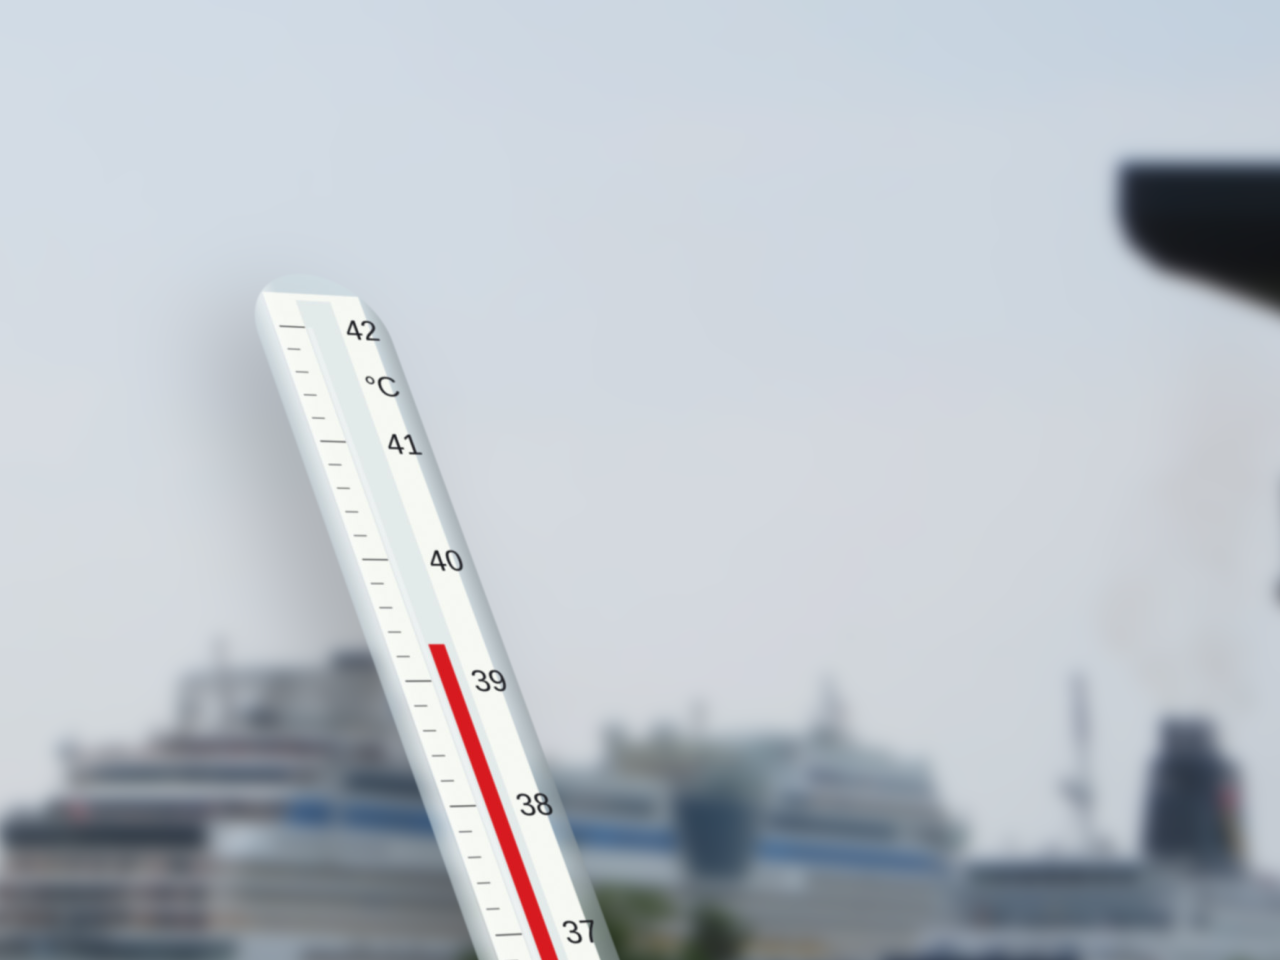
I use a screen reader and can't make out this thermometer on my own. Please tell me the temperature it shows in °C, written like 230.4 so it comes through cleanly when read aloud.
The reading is 39.3
